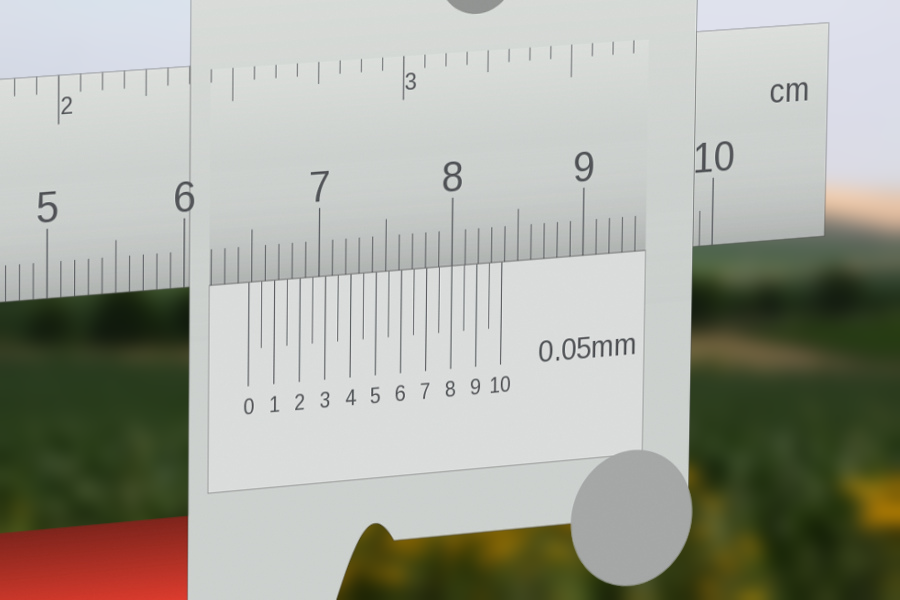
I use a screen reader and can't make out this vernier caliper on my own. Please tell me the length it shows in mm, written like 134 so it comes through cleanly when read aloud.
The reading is 64.8
